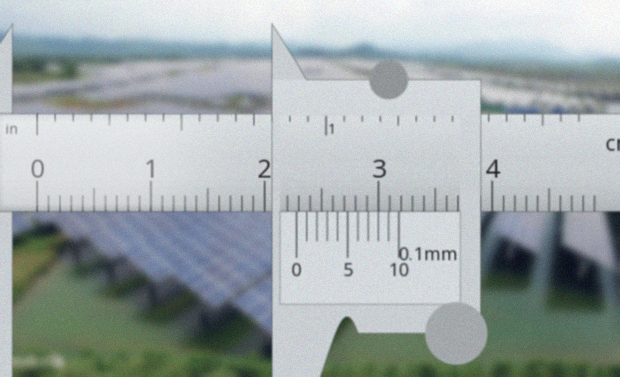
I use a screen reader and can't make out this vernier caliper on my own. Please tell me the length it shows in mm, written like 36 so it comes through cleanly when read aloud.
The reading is 22.8
